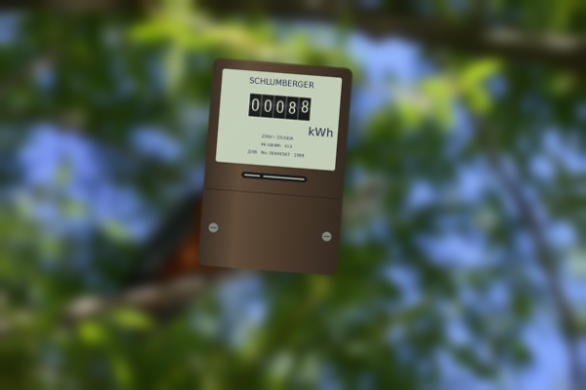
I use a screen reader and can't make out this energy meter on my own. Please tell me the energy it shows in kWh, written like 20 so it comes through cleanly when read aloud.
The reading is 88
